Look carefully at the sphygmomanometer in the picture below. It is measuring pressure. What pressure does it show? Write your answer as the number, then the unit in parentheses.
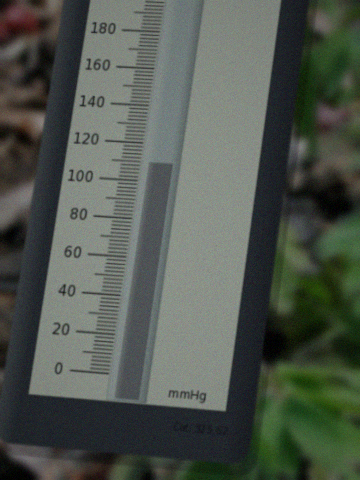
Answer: 110 (mmHg)
